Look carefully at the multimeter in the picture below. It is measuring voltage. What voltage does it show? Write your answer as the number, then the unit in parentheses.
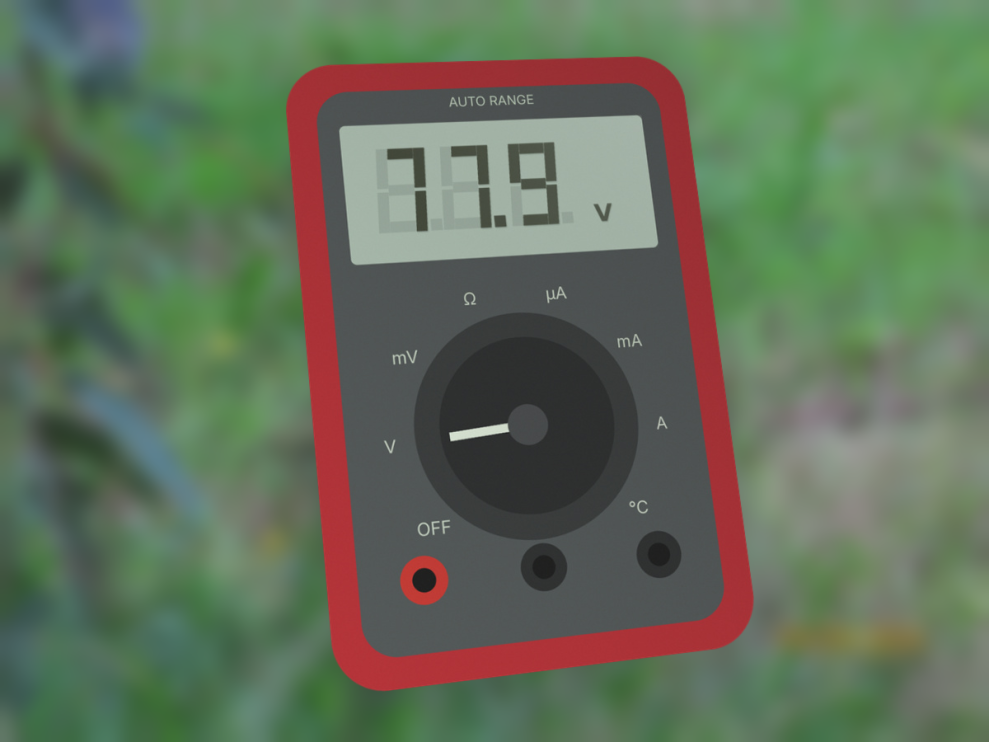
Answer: 77.9 (V)
